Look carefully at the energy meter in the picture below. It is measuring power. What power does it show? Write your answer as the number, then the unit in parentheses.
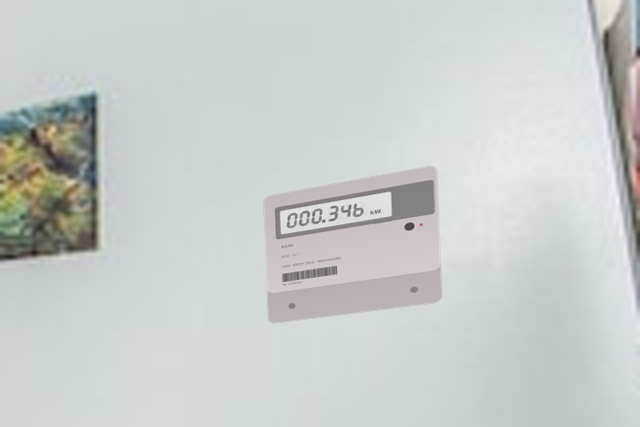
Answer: 0.346 (kW)
